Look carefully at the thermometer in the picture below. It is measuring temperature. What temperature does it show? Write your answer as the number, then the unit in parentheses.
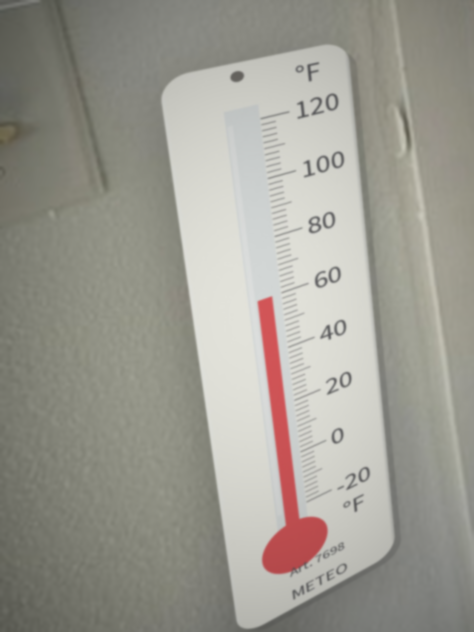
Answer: 60 (°F)
